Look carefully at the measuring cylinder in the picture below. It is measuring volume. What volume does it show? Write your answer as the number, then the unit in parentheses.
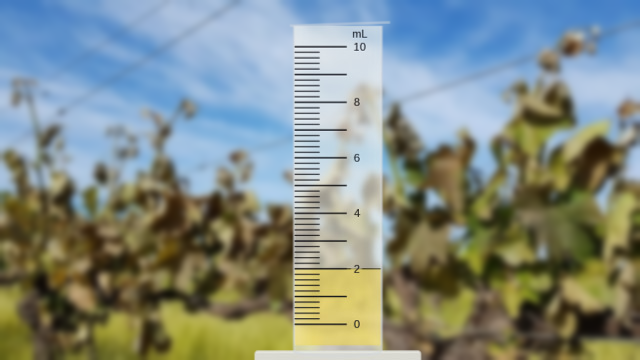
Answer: 2 (mL)
